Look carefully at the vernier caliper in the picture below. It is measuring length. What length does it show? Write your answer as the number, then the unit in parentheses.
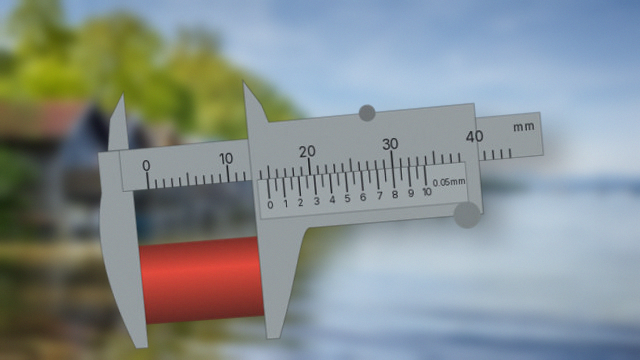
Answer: 14.8 (mm)
